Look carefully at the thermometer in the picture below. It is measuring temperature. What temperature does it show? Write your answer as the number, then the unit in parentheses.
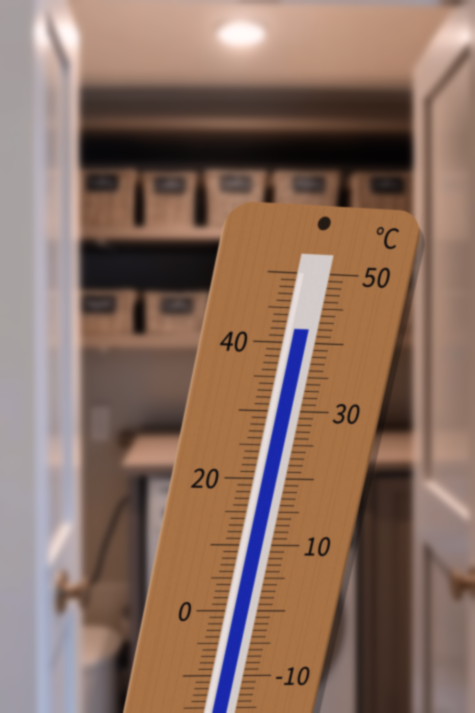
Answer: 42 (°C)
